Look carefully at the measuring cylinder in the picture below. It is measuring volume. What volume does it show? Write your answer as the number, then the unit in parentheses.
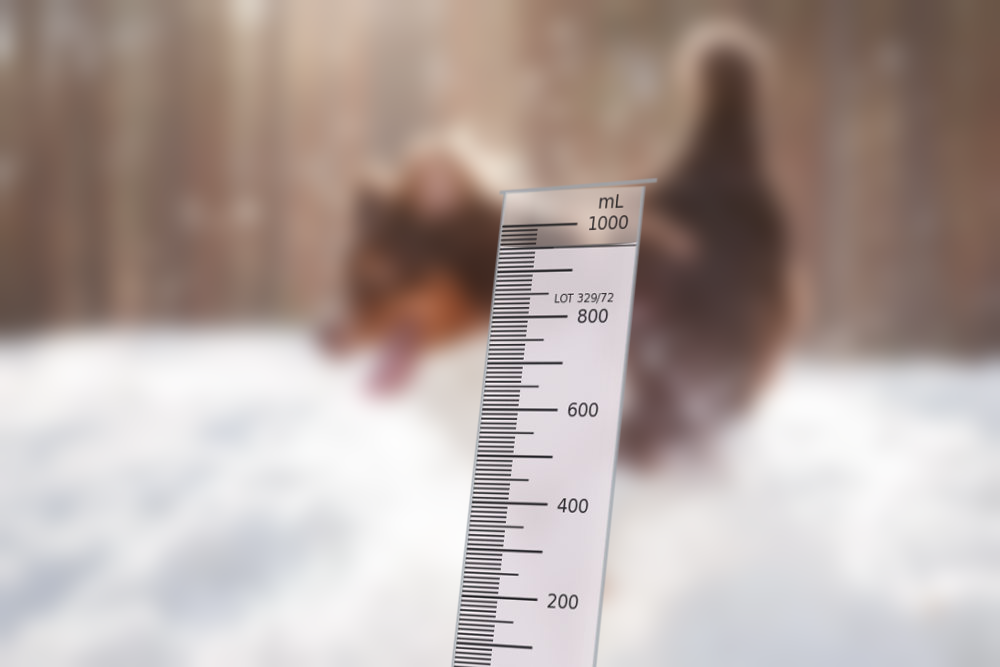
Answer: 950 (mL)
